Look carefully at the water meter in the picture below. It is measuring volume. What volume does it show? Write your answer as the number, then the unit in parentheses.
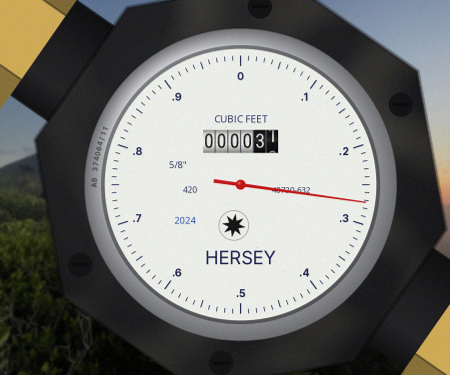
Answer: 31.27 (ft³)
